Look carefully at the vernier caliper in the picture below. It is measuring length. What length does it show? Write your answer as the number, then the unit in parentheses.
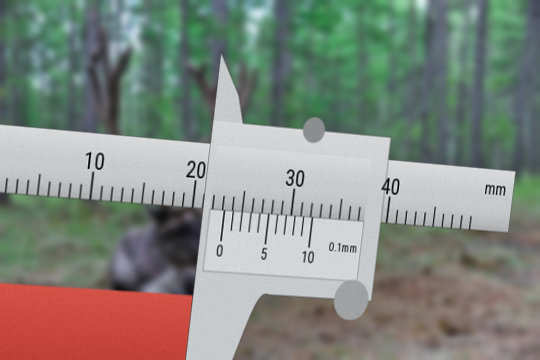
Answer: 23.2 (mm)
